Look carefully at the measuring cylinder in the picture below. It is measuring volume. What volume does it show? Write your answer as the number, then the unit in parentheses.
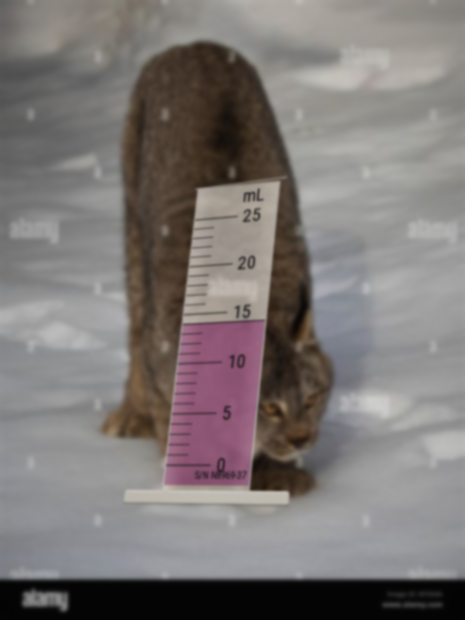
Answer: 14 (mL)
